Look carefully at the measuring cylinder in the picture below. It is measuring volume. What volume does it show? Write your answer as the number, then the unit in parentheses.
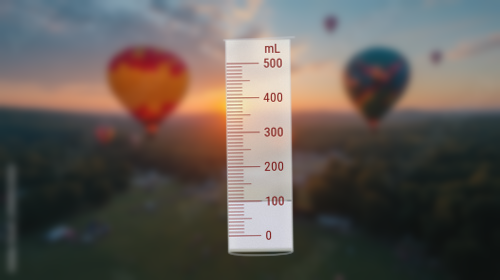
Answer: 100 (mL)
